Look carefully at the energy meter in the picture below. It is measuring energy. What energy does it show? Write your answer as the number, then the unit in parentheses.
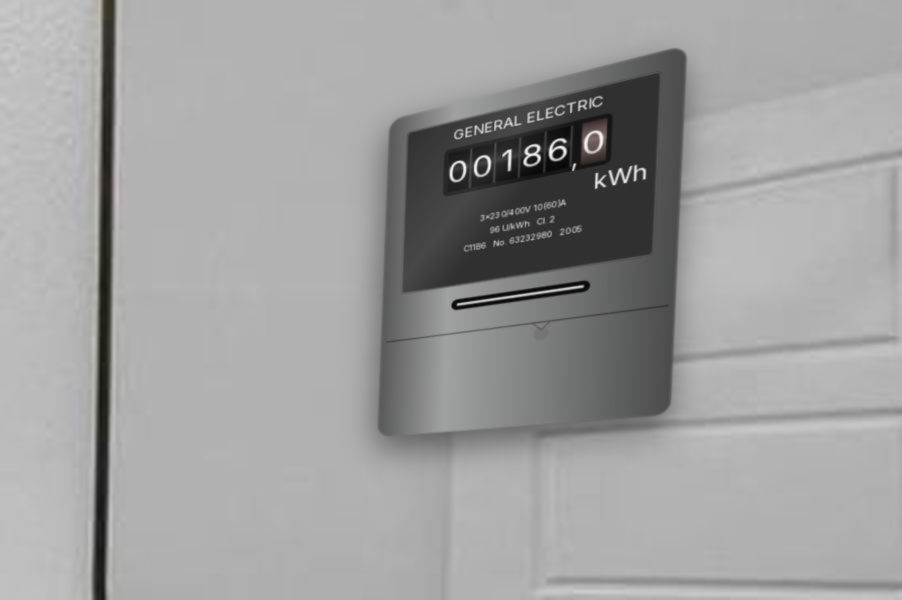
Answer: 186.0 (kWh)
